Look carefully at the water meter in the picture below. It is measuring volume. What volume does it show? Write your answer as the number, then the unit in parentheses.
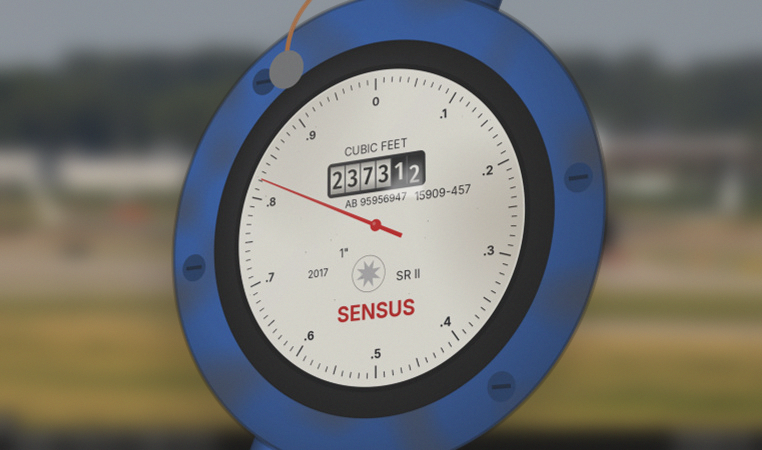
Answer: 237311.82 (ft³)
